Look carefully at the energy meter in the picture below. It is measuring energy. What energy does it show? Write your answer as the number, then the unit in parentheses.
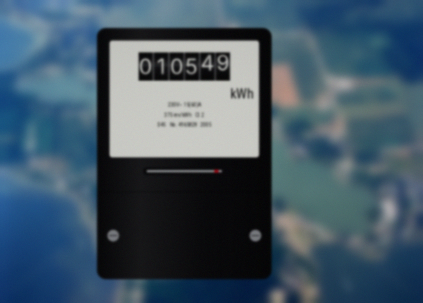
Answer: 10549 (kWh)
